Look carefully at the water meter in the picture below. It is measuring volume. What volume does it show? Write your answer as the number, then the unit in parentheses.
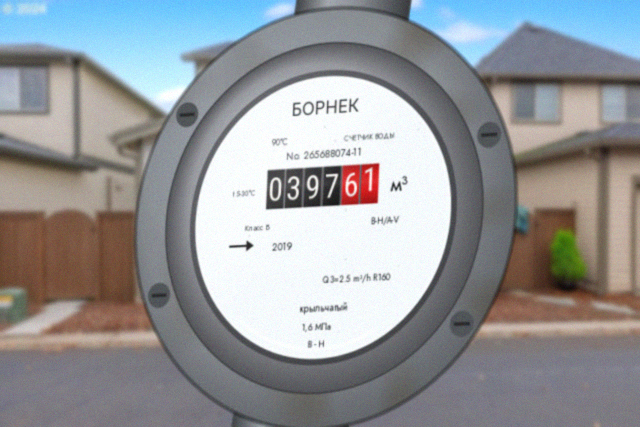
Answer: 397.61 (m³)
